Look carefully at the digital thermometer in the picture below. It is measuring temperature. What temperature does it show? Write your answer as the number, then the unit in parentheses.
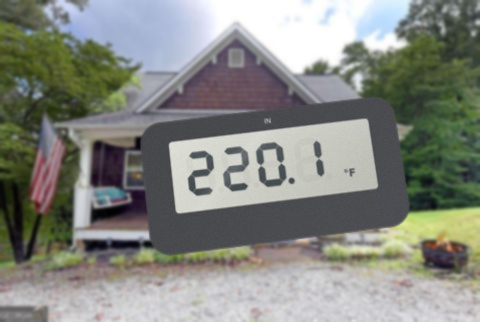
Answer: 220.1 (°F)
